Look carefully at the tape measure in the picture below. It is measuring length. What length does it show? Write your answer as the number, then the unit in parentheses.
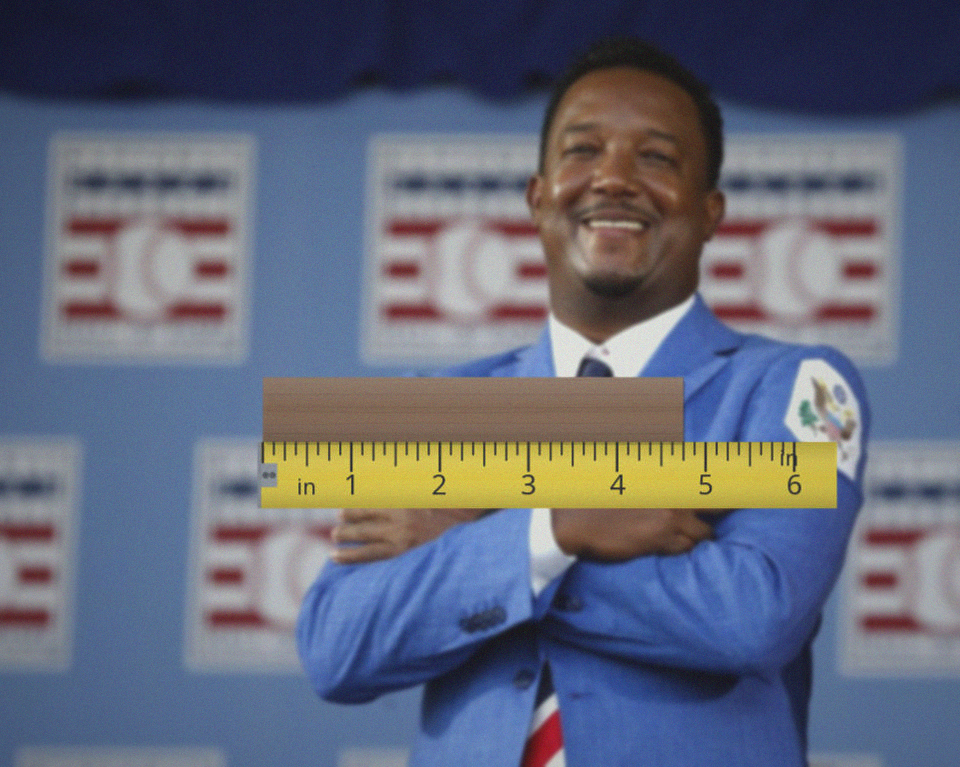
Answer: 4.75 (in)
